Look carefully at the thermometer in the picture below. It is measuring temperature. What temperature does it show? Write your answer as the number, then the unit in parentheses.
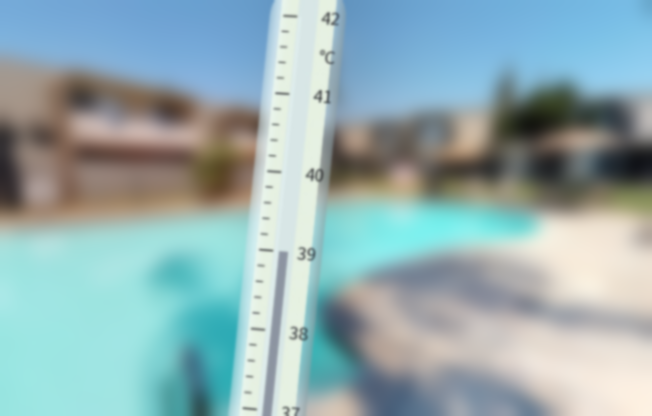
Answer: 39 (°C)
